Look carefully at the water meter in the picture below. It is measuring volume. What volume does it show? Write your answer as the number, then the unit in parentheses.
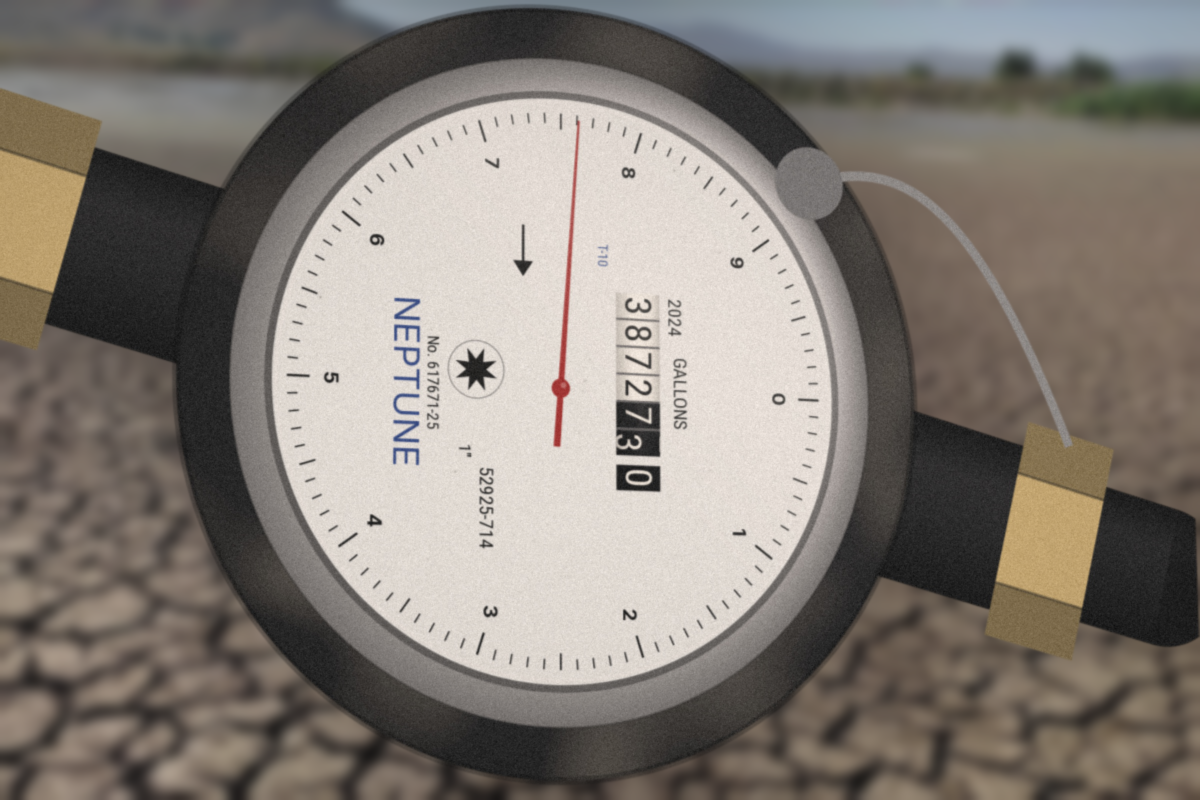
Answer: 3872727.6 (gal)
